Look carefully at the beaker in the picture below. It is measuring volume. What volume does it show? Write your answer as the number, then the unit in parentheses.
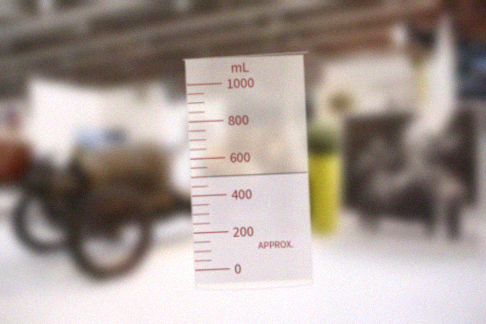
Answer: 500 (mL)
